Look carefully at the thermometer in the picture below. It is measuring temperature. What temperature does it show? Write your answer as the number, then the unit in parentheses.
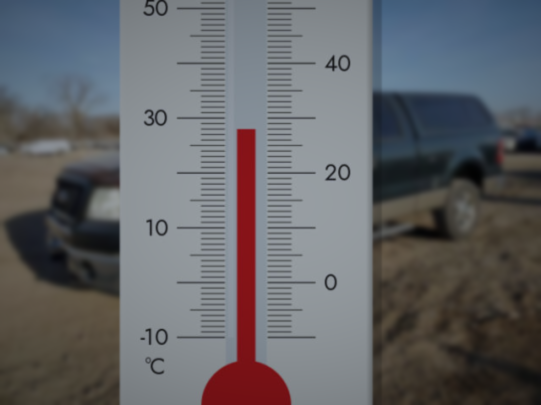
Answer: 28 (°C)
